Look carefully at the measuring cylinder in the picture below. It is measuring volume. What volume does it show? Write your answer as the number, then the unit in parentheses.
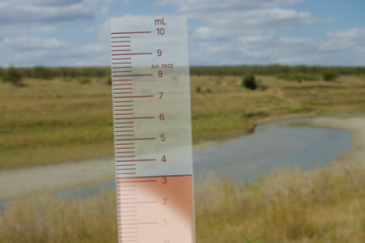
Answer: 3.2 (mL)
